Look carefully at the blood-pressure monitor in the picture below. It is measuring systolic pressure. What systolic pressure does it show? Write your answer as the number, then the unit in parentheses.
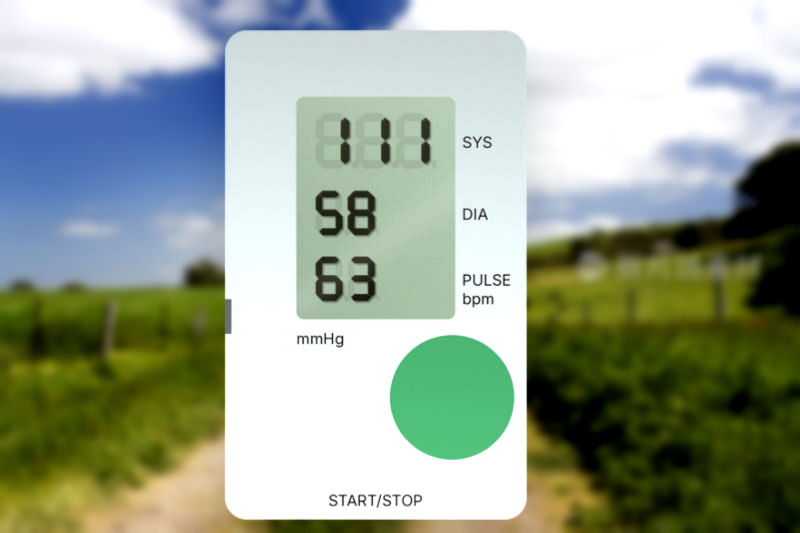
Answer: 111 (mmHg)
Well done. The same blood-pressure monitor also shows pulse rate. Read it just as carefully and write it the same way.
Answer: 63 (bpm)
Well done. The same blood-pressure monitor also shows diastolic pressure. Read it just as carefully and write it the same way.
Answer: 58 (mmHg)
